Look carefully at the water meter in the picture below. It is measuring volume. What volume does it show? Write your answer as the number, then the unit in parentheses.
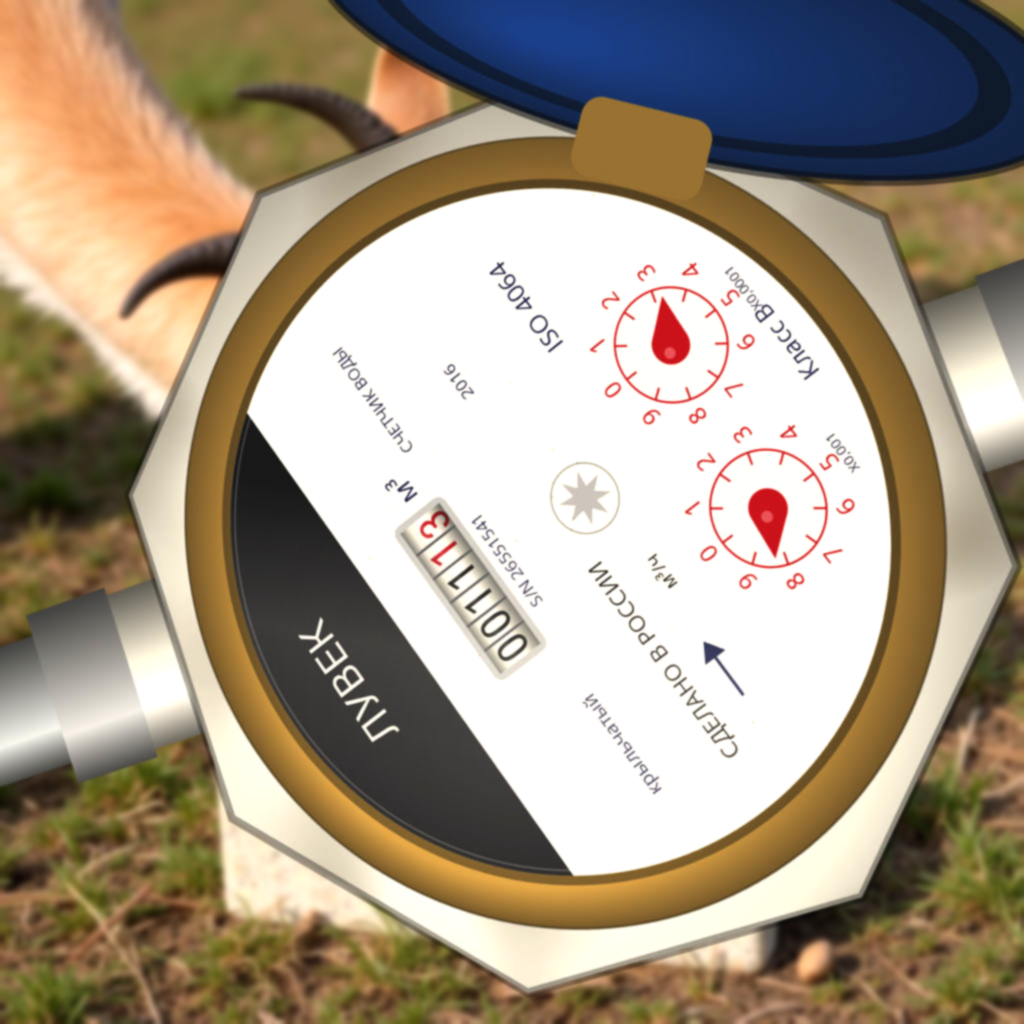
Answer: 11.1283 (m³)
